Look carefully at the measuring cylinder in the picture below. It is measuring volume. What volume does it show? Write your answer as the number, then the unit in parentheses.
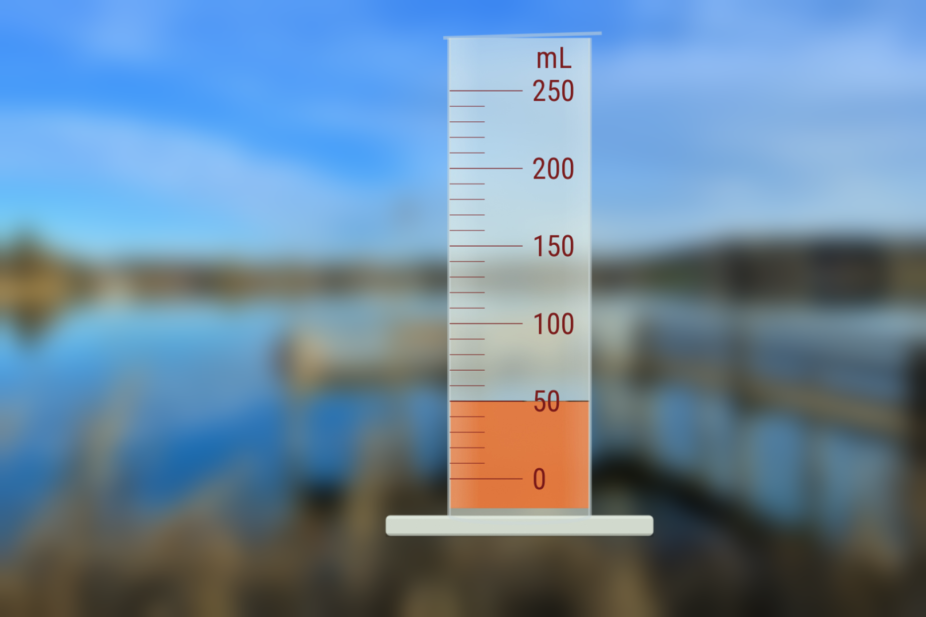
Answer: 50 (mL)
